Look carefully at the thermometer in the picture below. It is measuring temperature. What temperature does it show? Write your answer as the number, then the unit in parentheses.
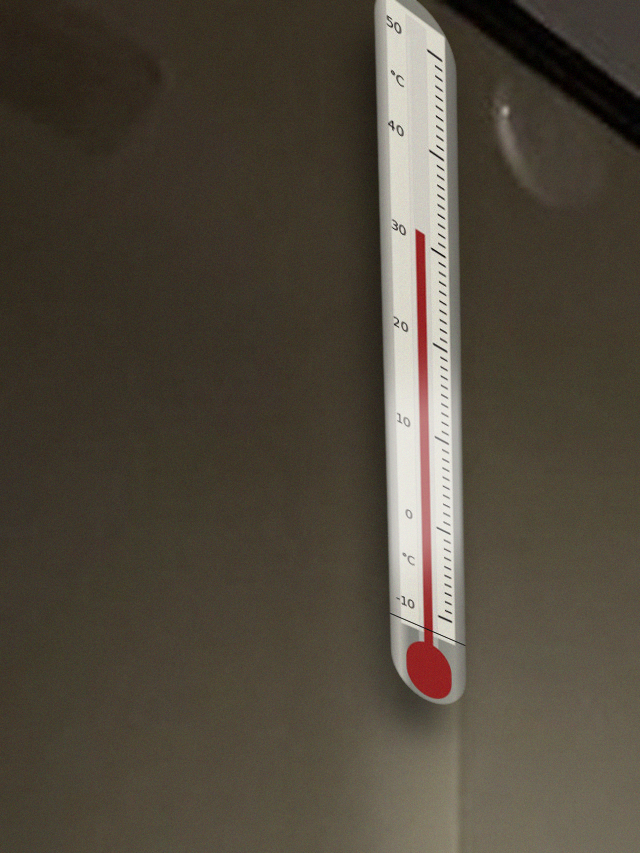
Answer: 31 (°C)
